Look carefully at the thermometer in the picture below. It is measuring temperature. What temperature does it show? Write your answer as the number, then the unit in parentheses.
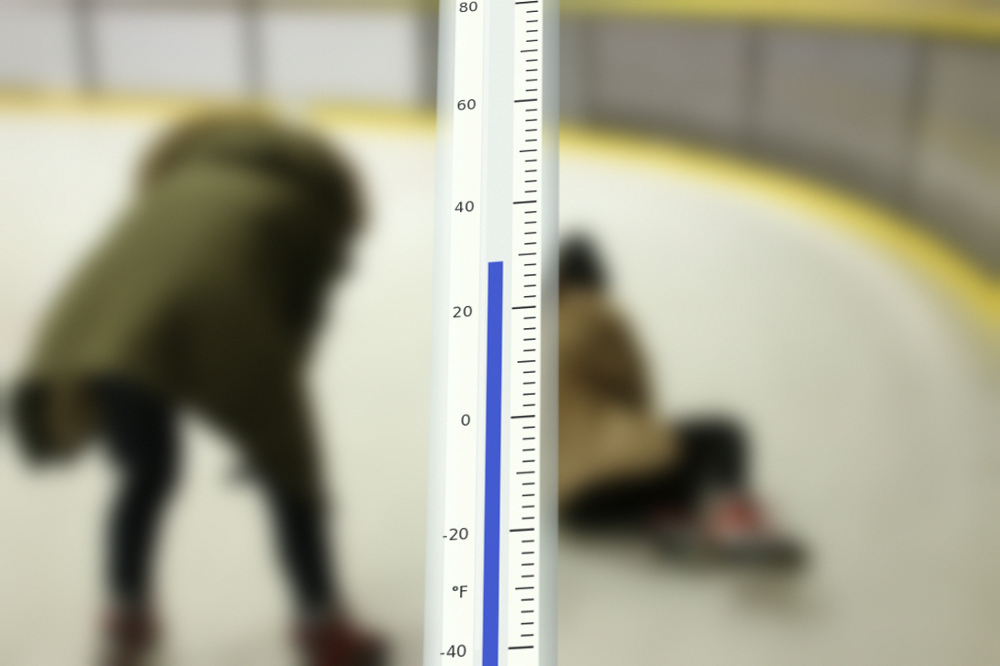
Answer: 29 (°F)
